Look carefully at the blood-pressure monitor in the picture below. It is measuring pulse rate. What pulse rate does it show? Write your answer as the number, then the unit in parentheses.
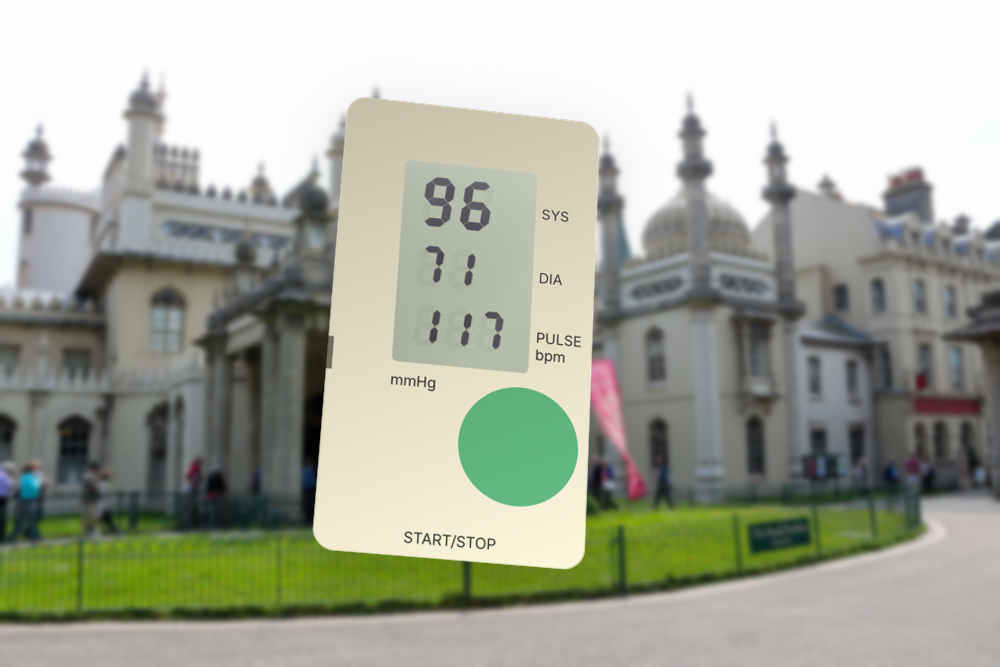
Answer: 117 (bpm)
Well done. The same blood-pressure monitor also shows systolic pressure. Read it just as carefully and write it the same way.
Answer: 96 (mmHg)
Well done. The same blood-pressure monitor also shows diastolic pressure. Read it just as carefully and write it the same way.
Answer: 71 (mmHg)
